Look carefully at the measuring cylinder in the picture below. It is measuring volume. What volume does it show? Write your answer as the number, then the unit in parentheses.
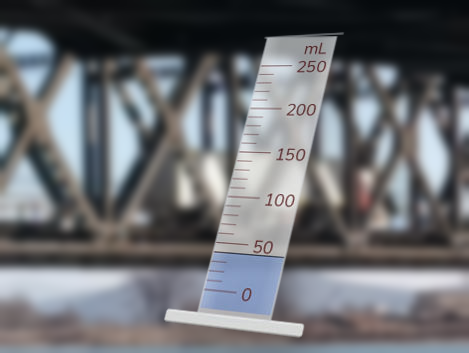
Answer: 40 (mL)
